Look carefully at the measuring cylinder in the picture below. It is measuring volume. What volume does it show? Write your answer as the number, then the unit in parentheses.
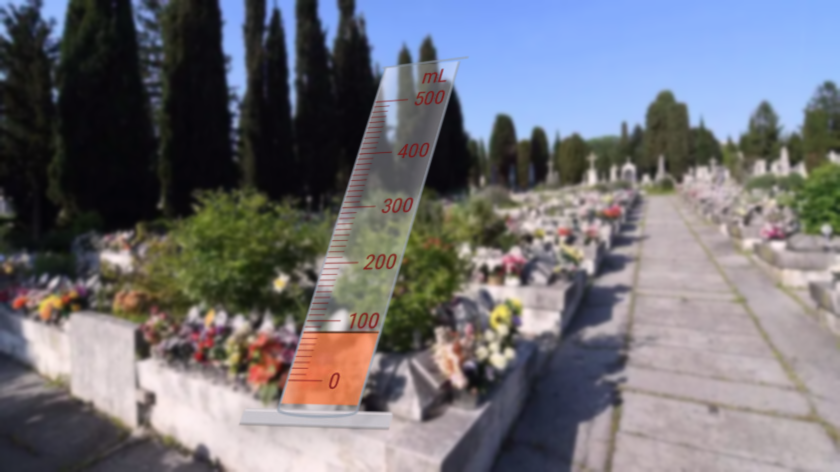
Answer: 80 (mL)
